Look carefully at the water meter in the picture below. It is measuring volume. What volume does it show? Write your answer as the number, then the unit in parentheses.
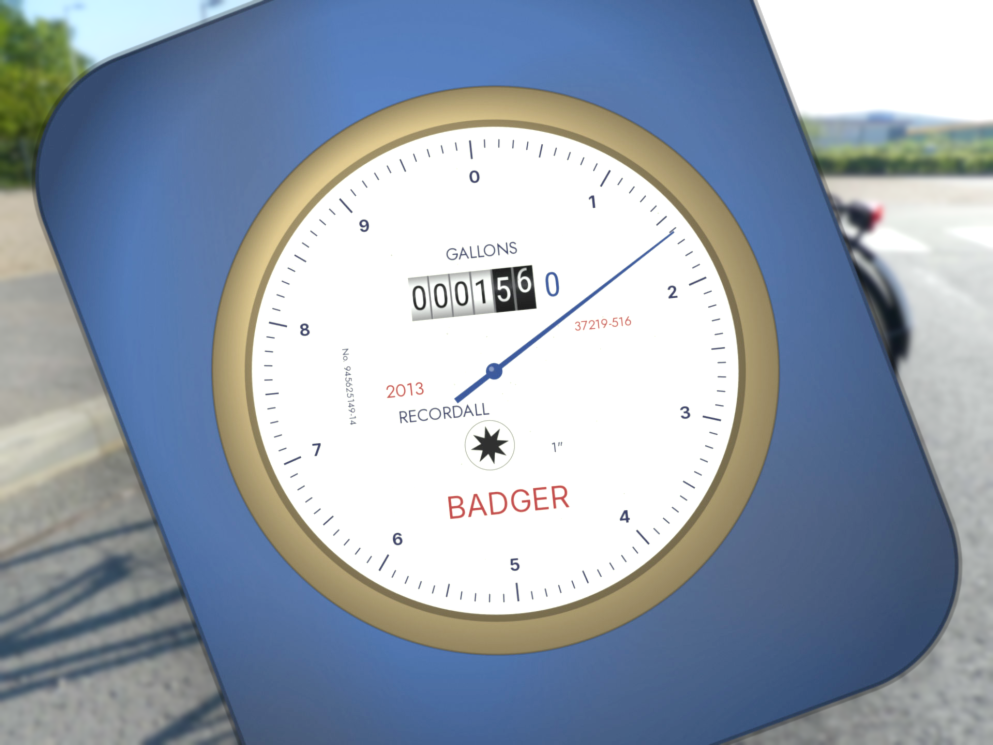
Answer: 1561.6 (gal)
